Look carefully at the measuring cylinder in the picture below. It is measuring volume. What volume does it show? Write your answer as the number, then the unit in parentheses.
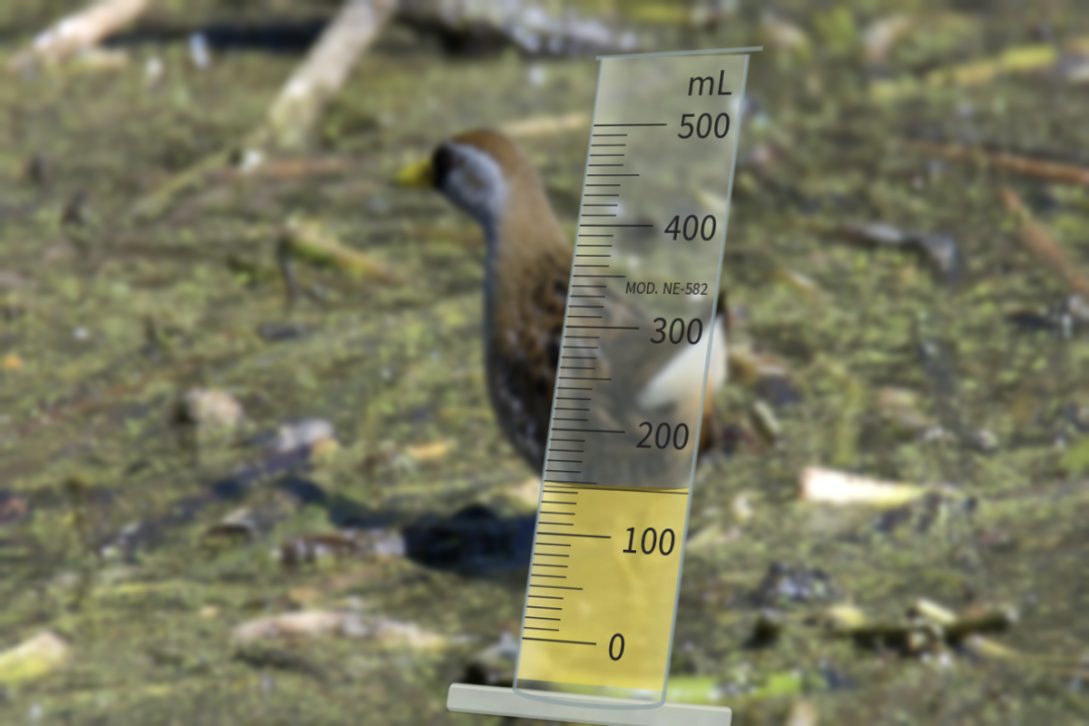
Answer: 145 (mL)
